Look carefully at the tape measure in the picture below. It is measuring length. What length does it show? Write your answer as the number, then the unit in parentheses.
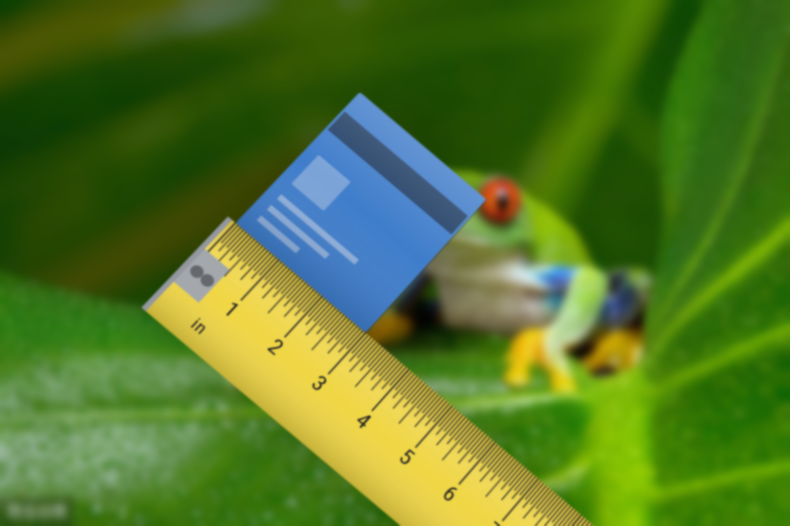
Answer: 3 (in)
